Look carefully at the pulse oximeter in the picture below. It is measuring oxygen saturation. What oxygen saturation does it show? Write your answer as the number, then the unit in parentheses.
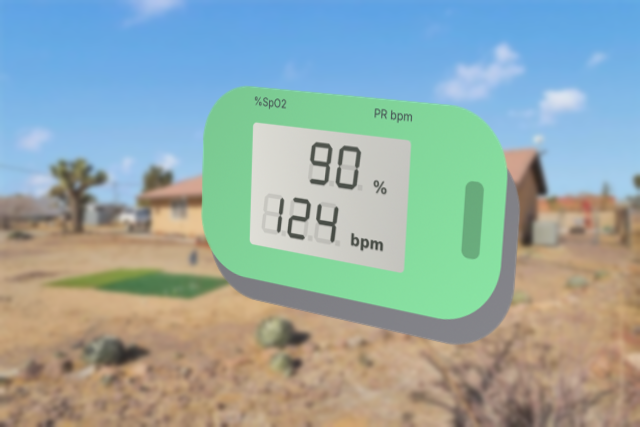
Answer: 90 (%)
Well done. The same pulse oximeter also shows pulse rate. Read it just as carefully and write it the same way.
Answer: 124 (bpm)
